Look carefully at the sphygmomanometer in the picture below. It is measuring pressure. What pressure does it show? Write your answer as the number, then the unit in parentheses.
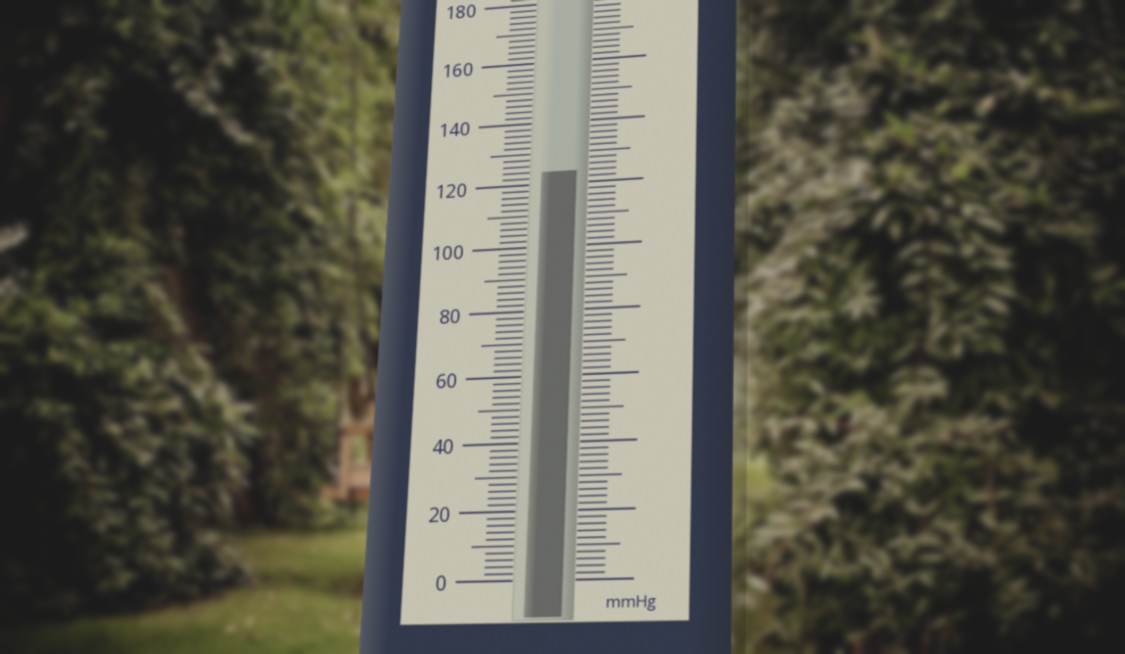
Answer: 124 (mmHg)
